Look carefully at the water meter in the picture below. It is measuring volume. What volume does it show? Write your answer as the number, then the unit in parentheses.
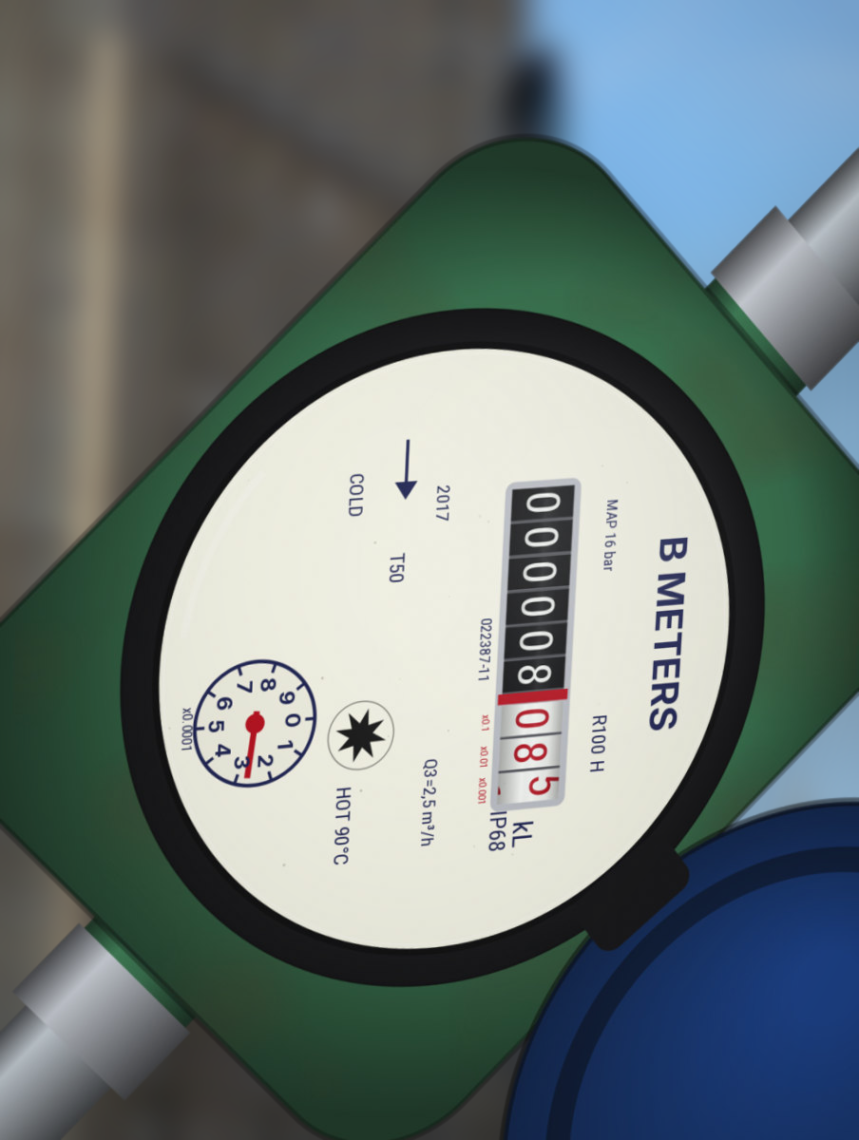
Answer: 8.0852 (kL)
